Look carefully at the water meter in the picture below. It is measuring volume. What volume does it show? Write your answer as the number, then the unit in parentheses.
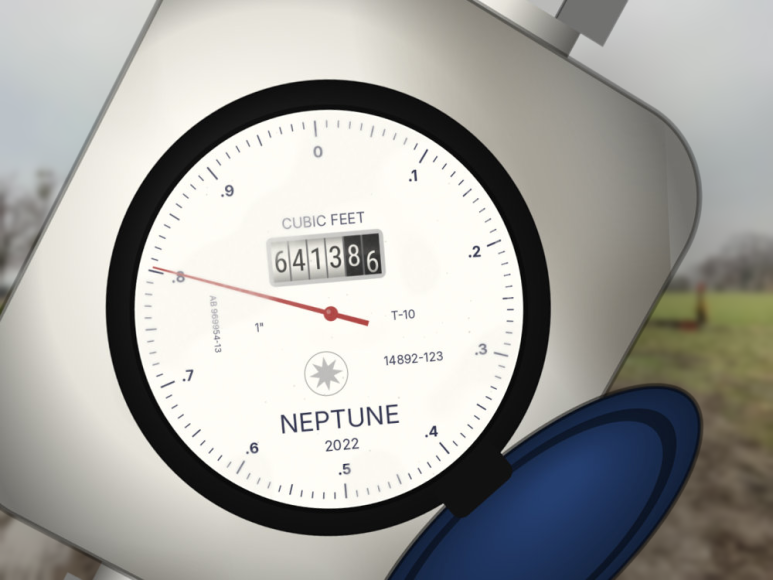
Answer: 641385.80 (ft³)
